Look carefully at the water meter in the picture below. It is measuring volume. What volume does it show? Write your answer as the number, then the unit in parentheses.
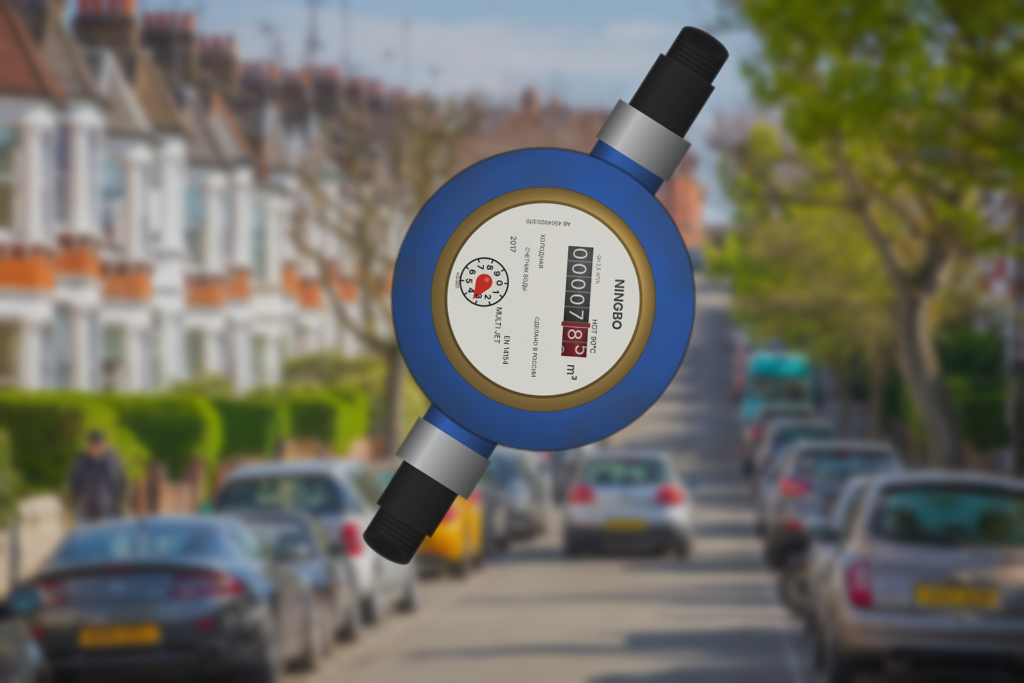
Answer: 7.853 (m³)
